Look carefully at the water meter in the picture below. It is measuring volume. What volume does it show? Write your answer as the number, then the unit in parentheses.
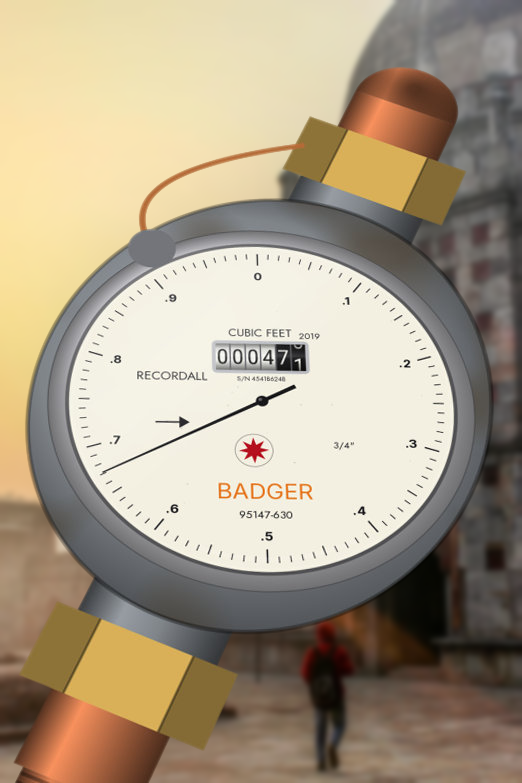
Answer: 470.67 (ft³)
